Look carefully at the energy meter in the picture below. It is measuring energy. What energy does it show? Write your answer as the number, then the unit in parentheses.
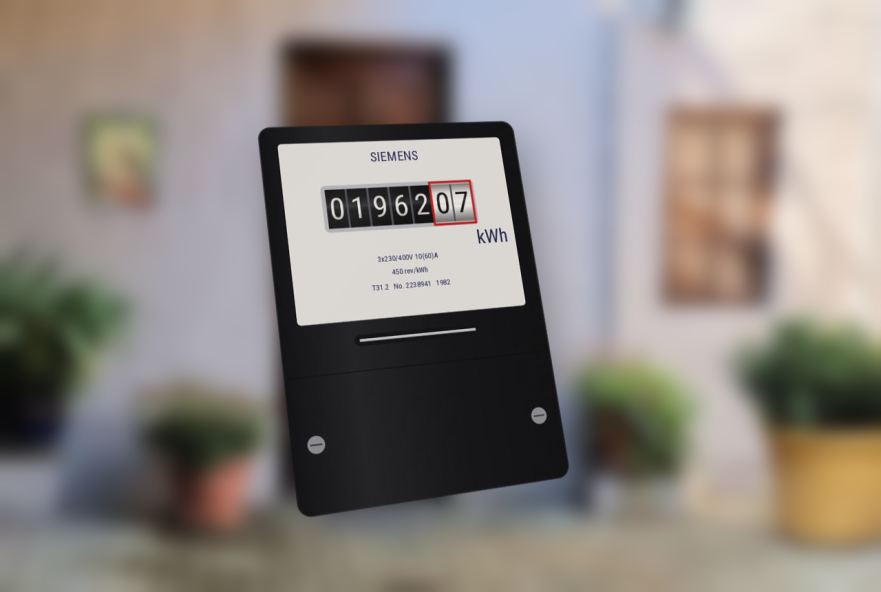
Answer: 1962.07 (kWh)
